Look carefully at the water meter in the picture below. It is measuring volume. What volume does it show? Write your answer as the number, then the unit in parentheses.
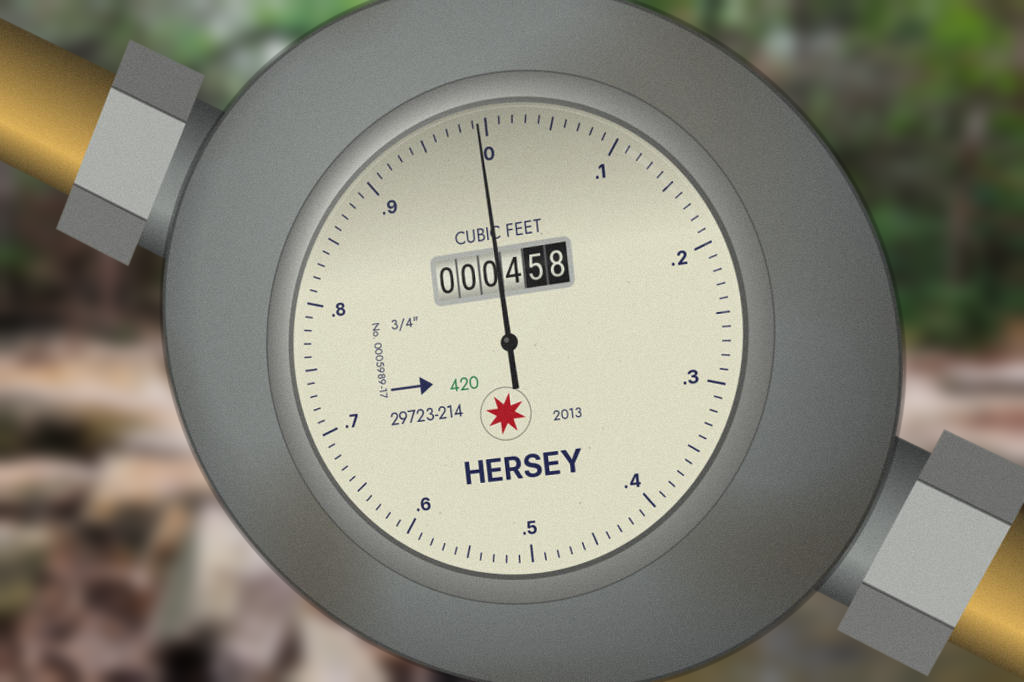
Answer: 457.99 (ft³)
